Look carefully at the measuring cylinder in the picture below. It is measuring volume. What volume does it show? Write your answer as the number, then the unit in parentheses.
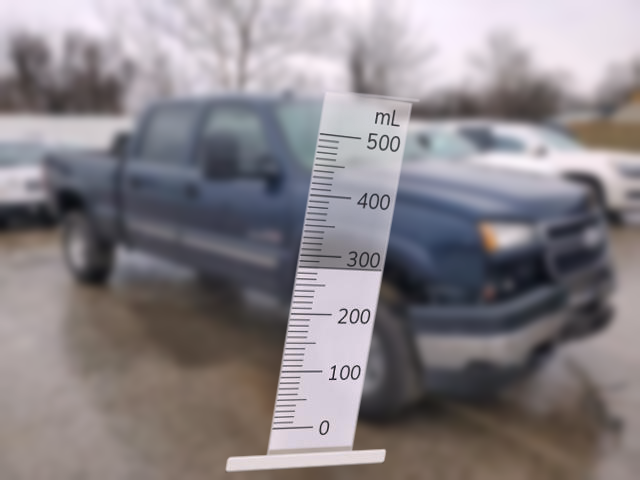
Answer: 280 (mL)
